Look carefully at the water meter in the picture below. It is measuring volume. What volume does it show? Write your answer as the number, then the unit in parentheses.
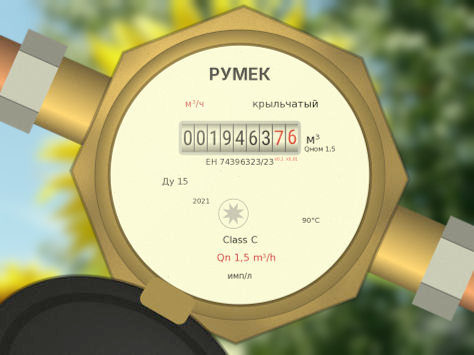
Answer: 19463.76 (m³)
